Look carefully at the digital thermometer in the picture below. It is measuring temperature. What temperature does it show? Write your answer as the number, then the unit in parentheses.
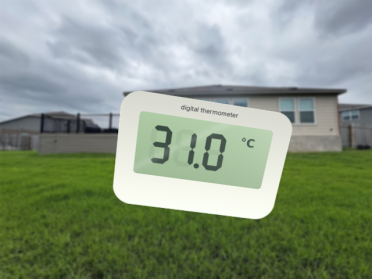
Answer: 31.0 (°C)
